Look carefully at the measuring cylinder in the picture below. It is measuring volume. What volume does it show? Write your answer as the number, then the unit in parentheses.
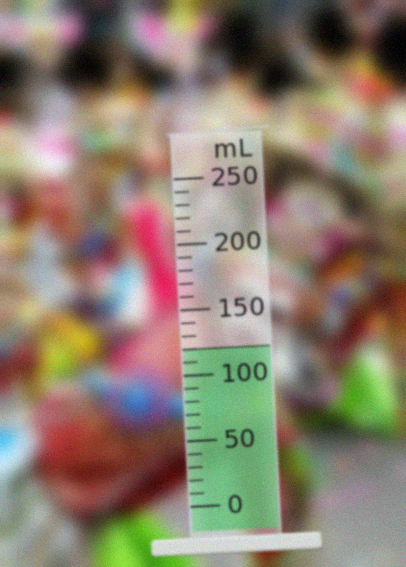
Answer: 120 (mL)
